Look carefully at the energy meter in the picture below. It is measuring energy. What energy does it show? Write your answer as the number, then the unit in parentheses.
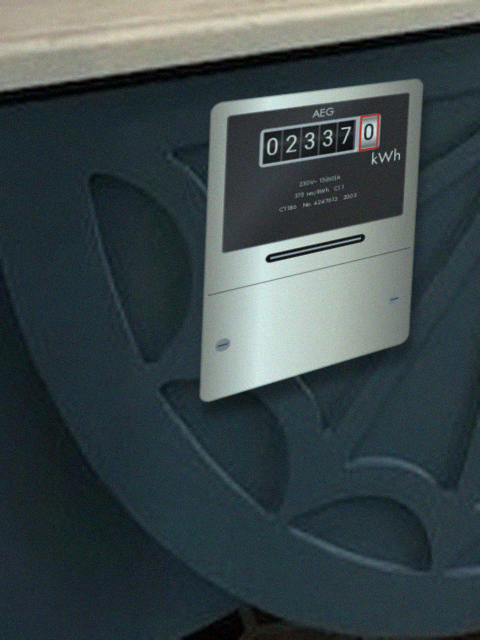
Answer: 2337.0 (kWh)
